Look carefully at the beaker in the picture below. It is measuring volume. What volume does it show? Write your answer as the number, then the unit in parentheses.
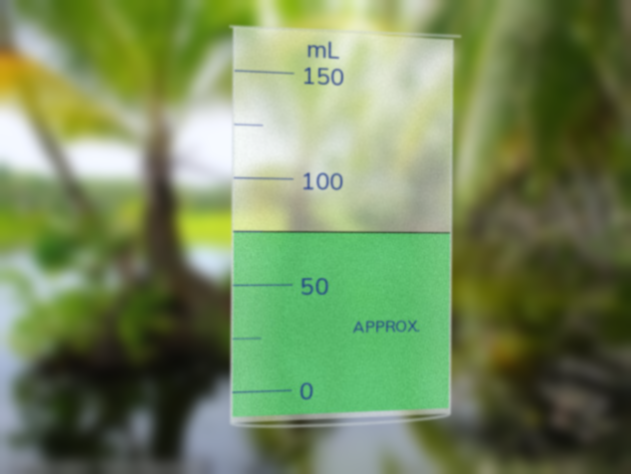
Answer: 75 (mL)
